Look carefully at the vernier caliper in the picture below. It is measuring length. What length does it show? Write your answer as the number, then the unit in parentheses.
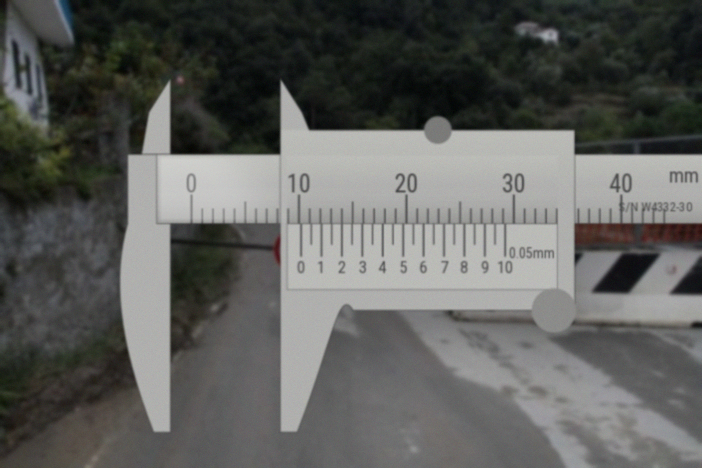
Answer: 10.2 (mm)
